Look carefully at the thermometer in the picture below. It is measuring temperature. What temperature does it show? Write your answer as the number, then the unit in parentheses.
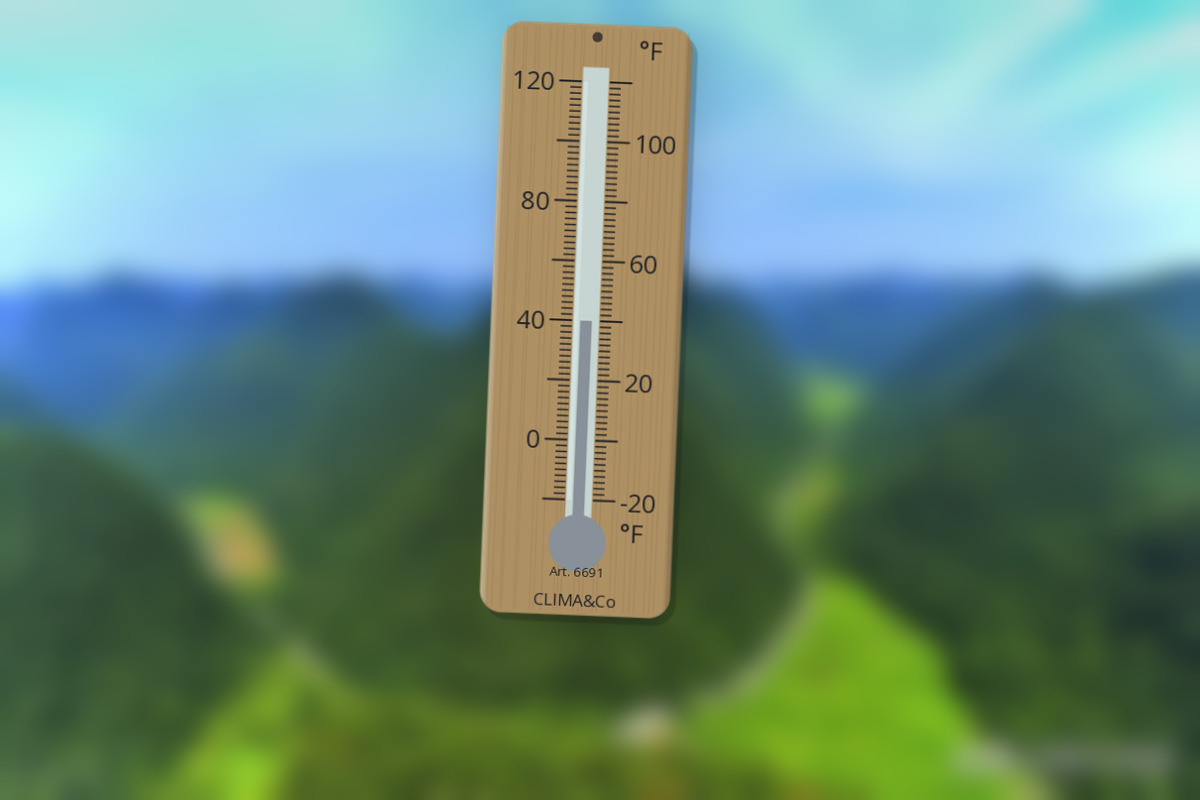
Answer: 40 (°F)
